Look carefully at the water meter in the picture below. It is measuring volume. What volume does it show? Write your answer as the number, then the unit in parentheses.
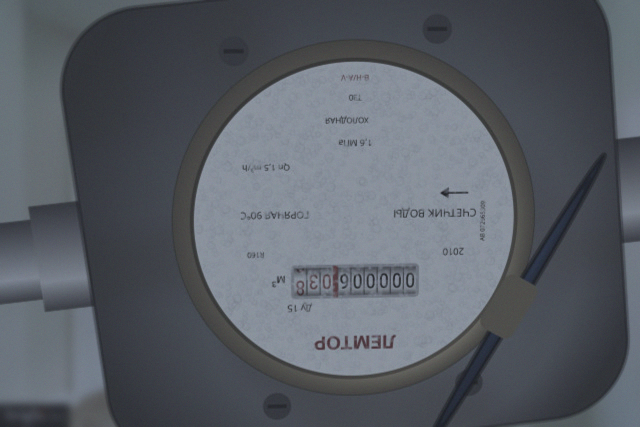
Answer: 6.038 (m³)
